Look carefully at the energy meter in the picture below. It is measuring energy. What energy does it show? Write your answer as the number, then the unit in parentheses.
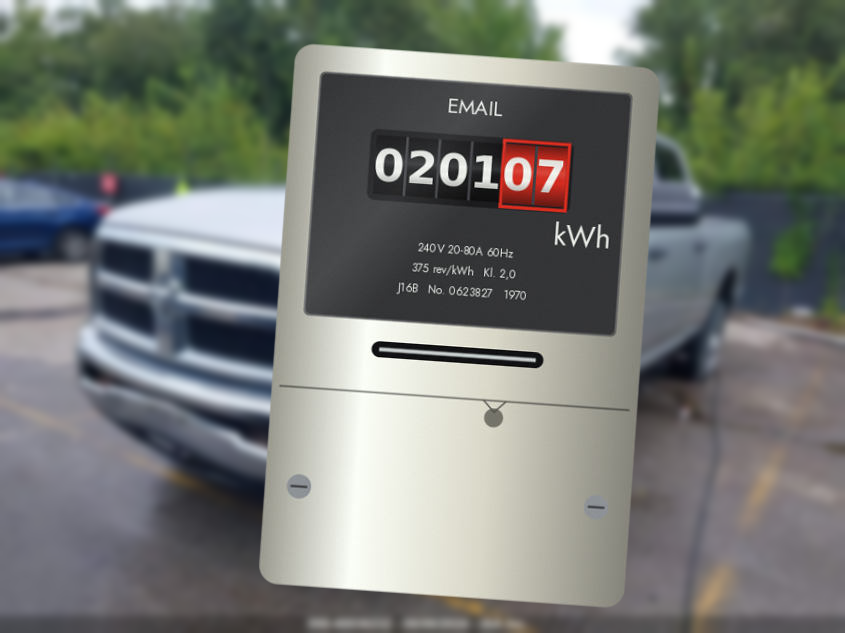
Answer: 201.07 (kWh)
